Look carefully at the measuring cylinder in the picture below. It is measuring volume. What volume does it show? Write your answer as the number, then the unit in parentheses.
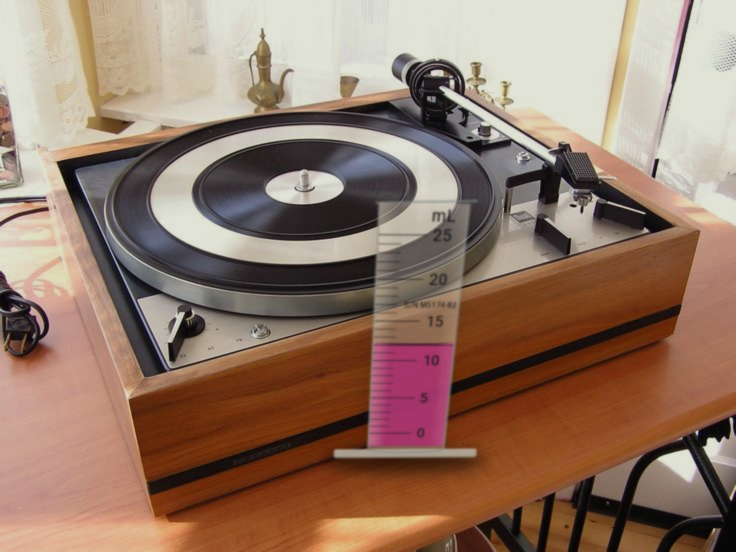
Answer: 12 (mL)
